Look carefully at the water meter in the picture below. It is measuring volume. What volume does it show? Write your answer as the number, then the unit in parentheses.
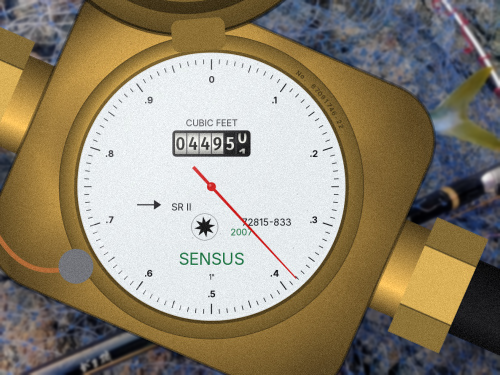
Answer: 44950.38 (ft³)
